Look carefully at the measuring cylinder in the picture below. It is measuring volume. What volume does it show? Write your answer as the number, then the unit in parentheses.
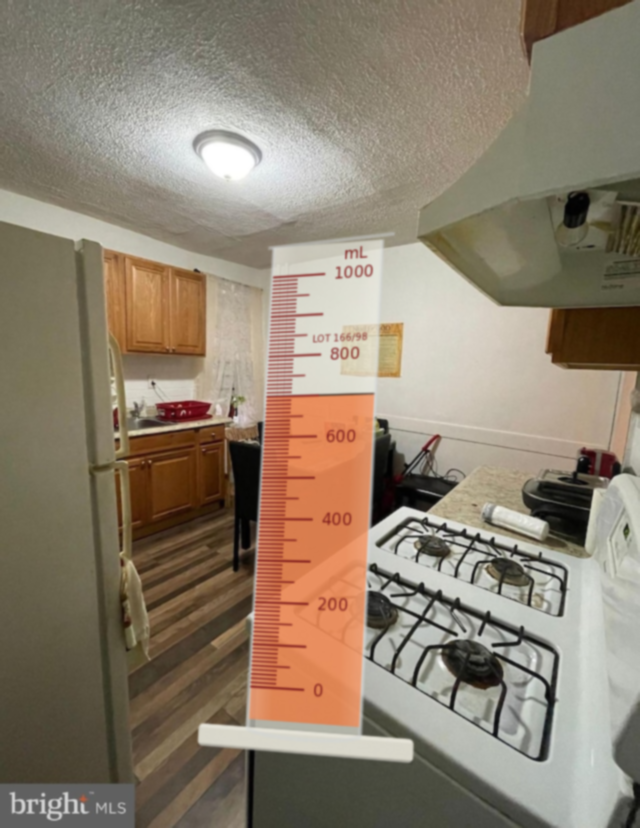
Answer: 700 (mL)
